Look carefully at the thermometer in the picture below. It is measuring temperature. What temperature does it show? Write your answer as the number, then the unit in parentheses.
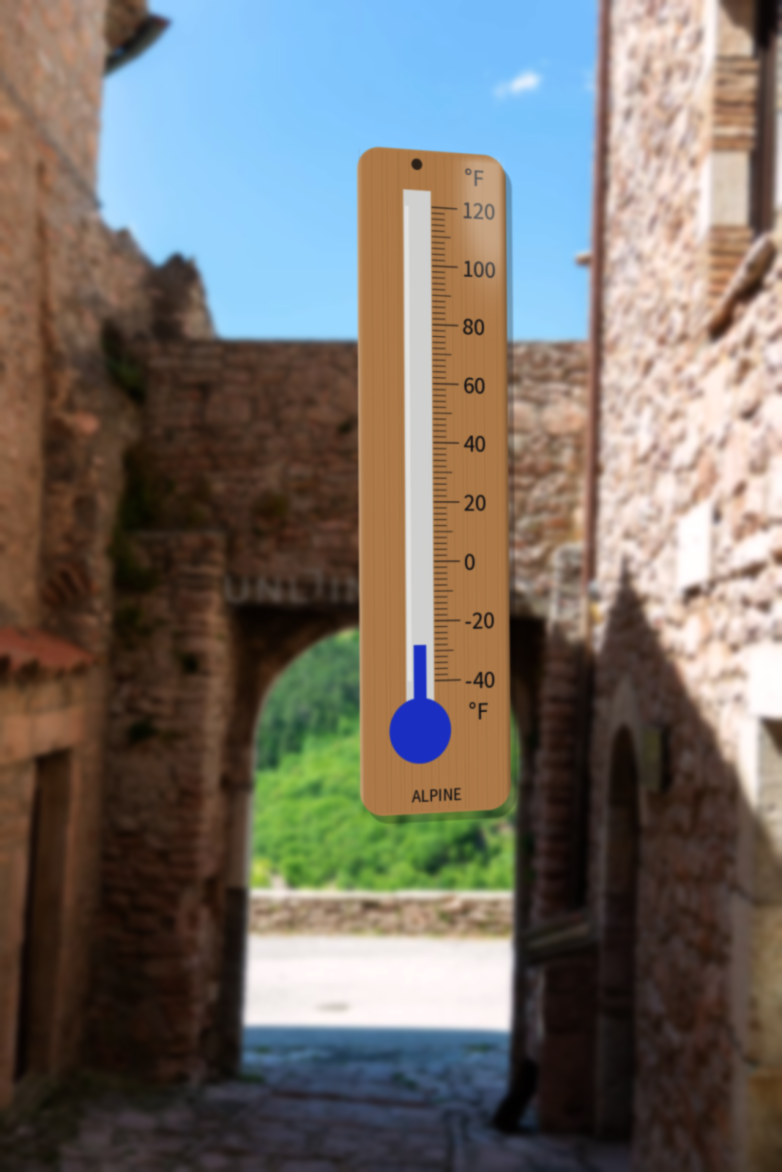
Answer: -28 (°F)
